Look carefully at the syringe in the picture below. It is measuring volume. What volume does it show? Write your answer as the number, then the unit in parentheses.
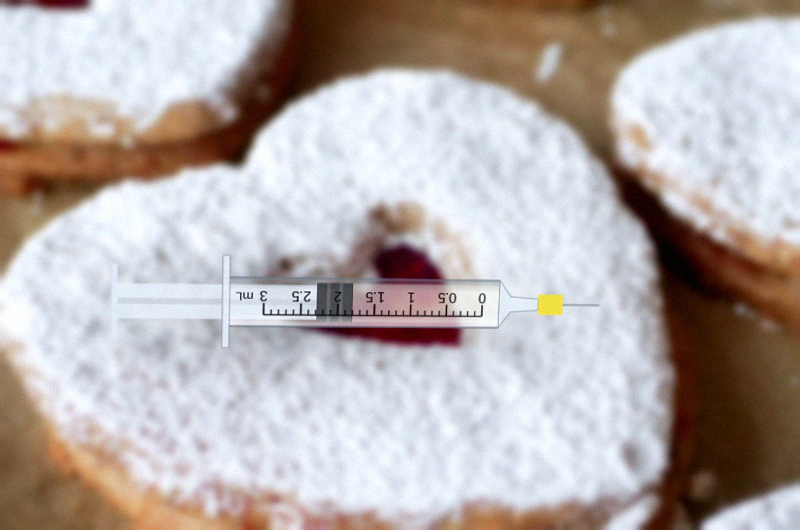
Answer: 1.8 (mL)
